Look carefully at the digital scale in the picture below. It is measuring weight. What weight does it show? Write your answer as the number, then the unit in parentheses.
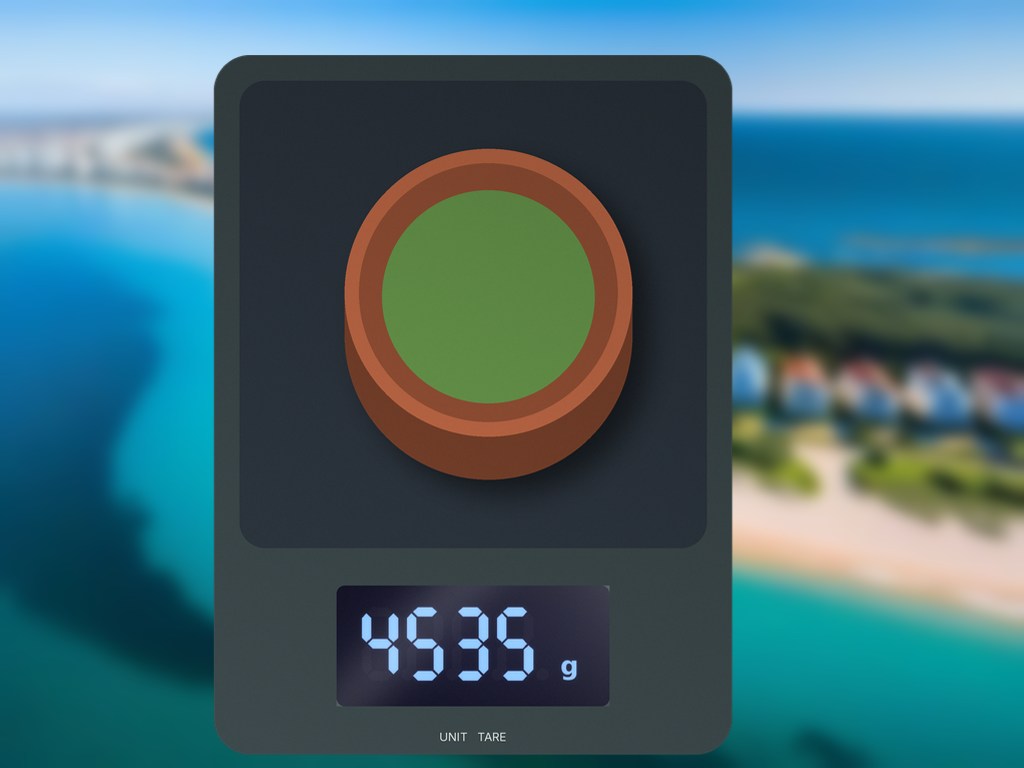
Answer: 4535 (g)
